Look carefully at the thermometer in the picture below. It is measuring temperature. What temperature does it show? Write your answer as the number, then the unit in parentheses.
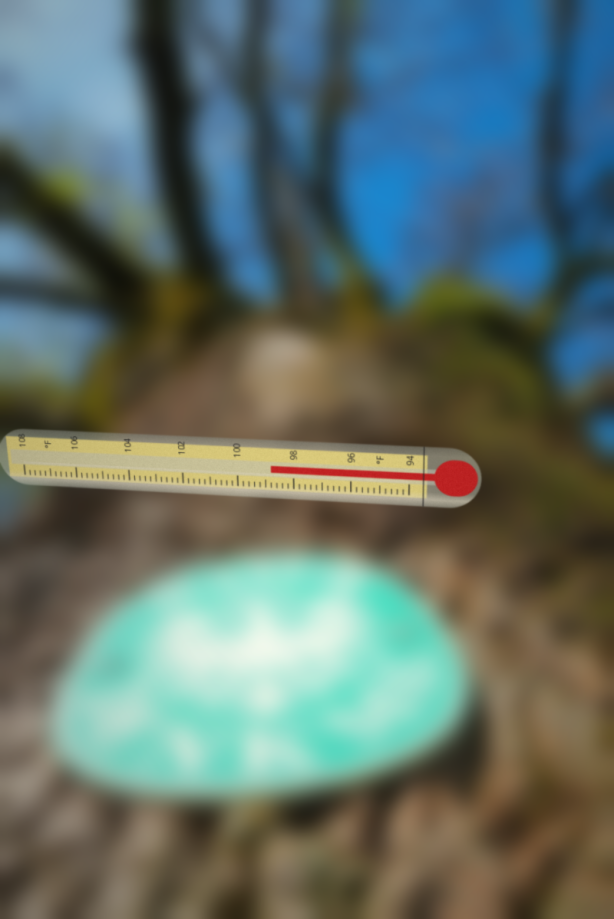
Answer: 98.8 (°F)
